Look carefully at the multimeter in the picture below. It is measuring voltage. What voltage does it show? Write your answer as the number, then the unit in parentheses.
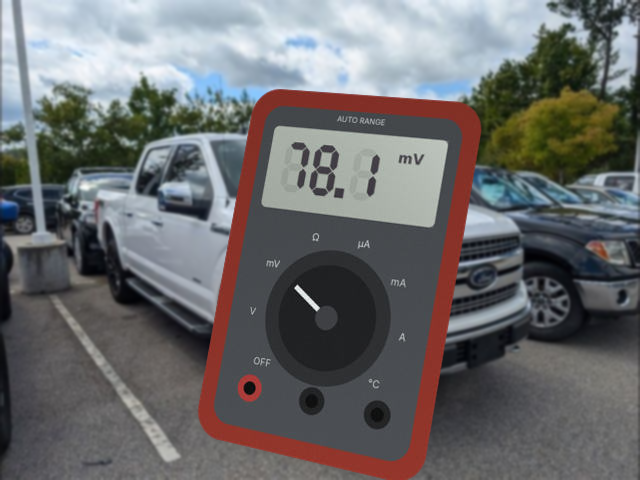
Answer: 78.1 (mV)
